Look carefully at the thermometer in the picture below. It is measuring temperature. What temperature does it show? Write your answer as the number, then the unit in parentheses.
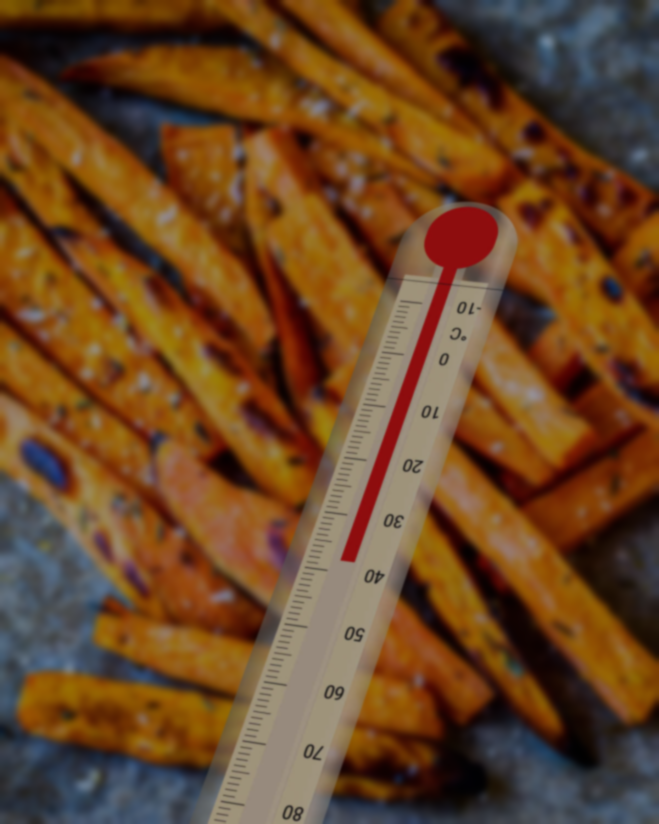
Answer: 38 (°C)
